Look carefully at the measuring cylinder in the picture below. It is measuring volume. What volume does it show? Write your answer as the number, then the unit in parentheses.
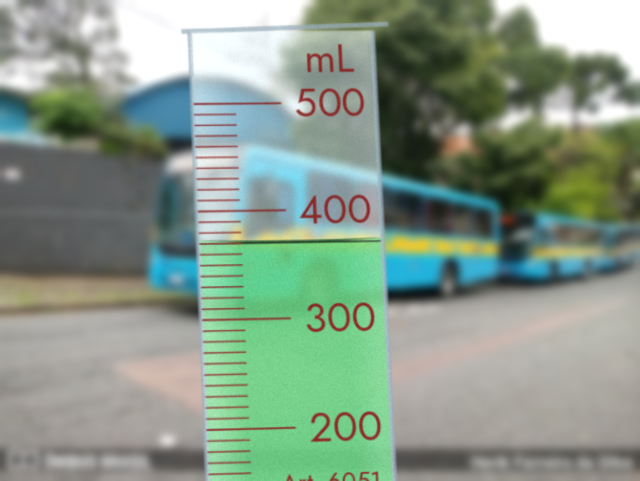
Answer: 370 (mL)
